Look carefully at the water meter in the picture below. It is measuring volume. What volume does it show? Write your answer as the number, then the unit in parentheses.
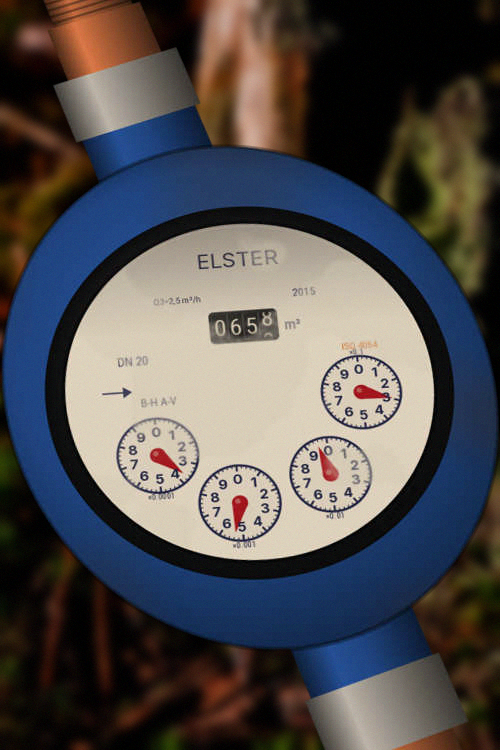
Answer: 658.2953 (m³)
